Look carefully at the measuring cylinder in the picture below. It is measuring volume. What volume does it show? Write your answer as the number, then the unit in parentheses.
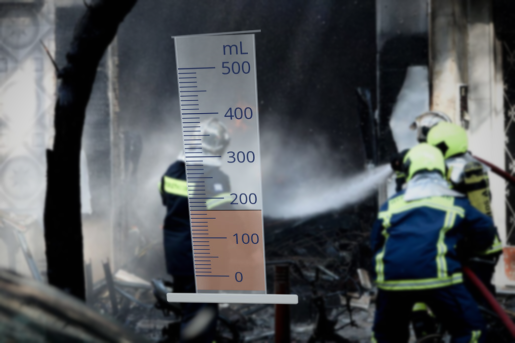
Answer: 170 (mL)
